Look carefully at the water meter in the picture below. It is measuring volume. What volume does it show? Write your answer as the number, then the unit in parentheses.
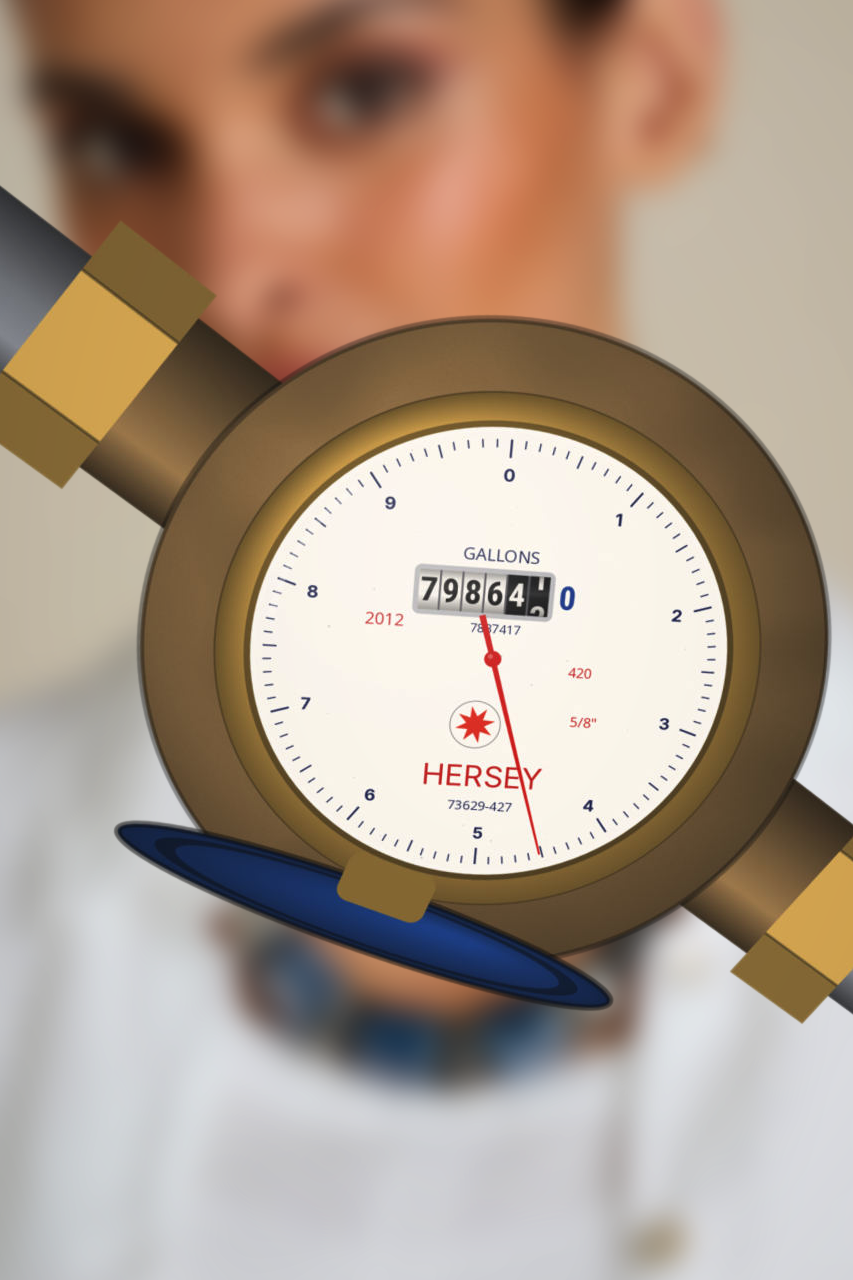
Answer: 7986414.5 (gal)
